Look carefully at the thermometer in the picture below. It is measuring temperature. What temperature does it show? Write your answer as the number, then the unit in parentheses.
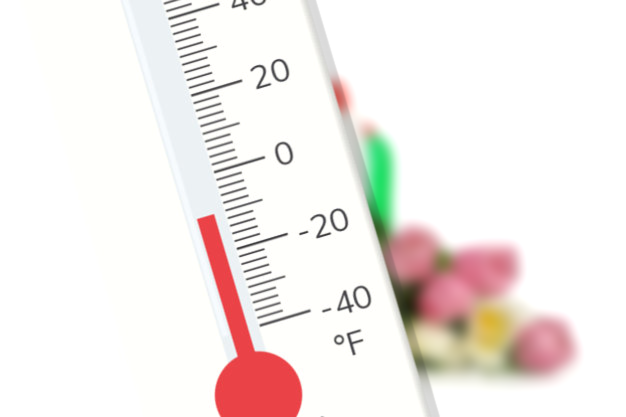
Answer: -10 (°F)
